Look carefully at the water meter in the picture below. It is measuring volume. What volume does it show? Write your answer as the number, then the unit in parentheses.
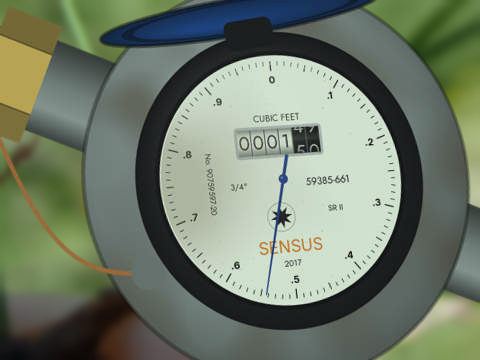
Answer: 149.54 (ft³)
